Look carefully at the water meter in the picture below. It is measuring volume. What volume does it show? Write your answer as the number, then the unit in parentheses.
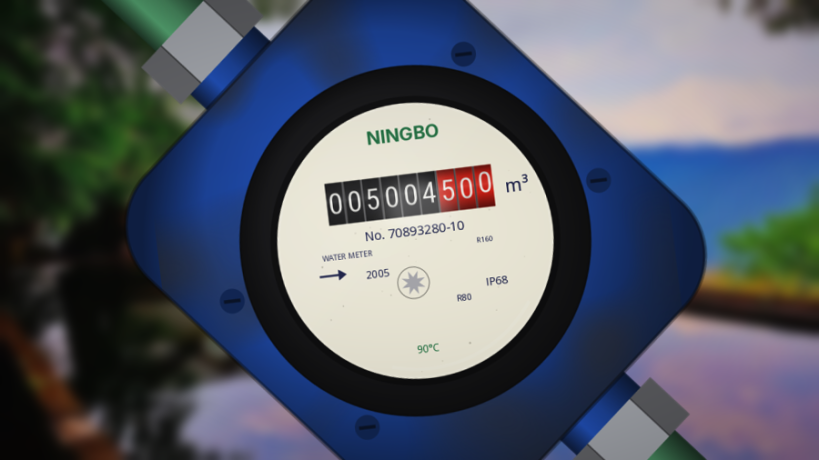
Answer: 5004.500 (m³)
